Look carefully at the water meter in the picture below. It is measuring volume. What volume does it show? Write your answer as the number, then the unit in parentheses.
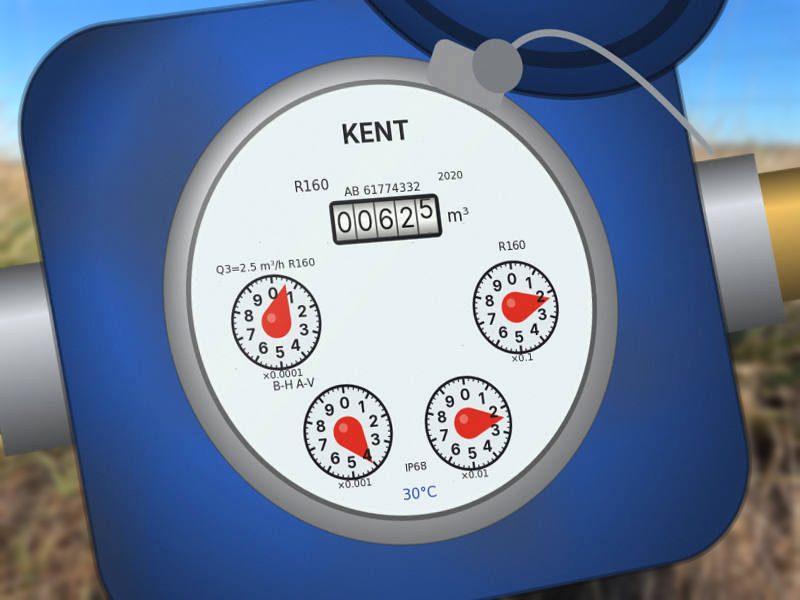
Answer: 625.2240 (m³)
